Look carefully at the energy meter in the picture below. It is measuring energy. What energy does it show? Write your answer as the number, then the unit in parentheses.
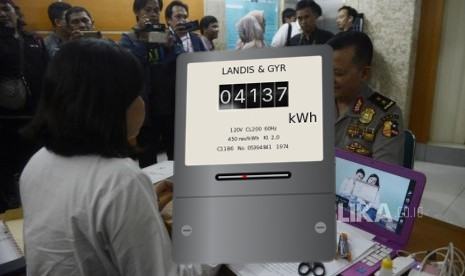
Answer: 4137 (kWh)
